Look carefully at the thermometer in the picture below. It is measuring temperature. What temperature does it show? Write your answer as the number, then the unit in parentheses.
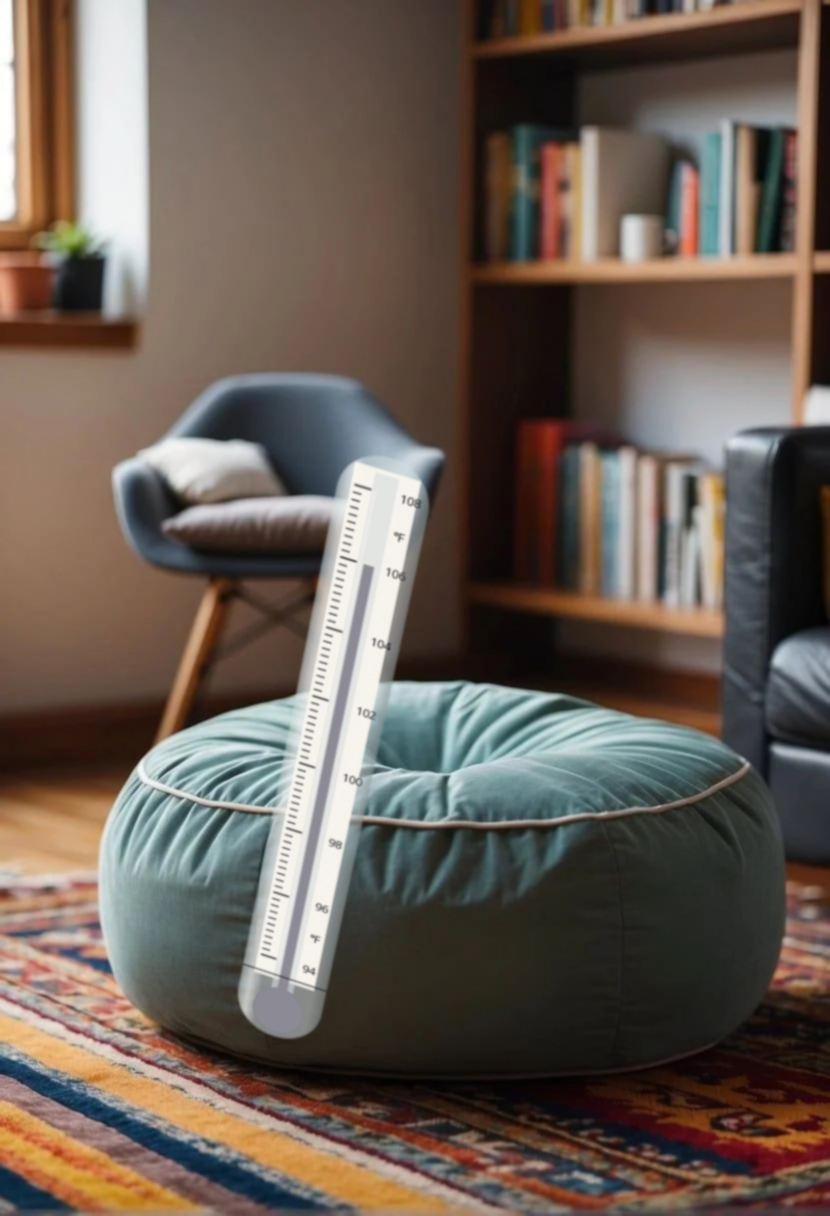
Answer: 106 (°F)
